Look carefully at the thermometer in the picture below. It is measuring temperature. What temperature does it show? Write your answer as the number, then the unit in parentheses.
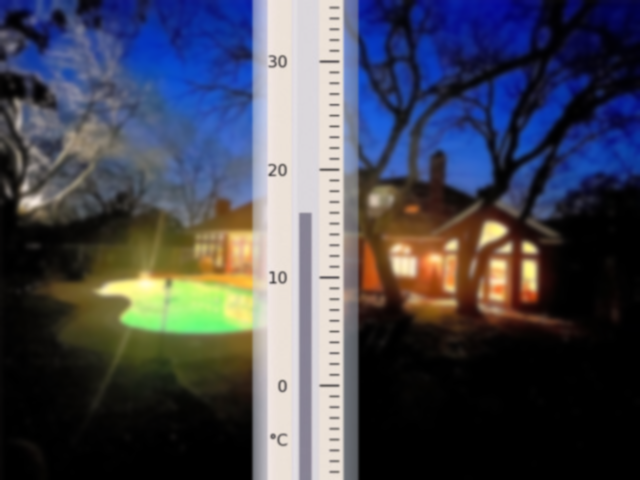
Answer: 16 (°C)
